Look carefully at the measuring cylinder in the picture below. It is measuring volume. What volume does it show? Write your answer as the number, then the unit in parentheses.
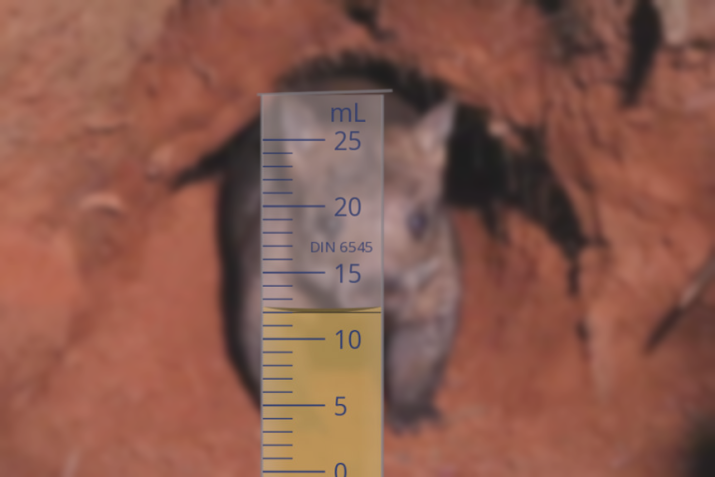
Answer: 12 (mL)
